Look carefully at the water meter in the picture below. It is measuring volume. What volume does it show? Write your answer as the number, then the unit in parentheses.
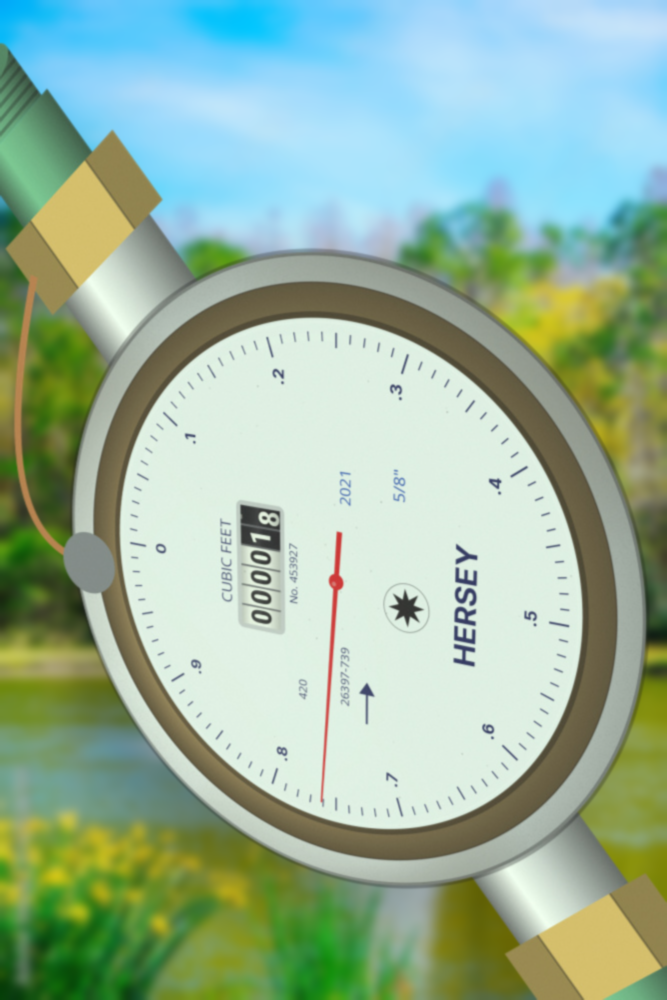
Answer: 17.76 (ft³)
